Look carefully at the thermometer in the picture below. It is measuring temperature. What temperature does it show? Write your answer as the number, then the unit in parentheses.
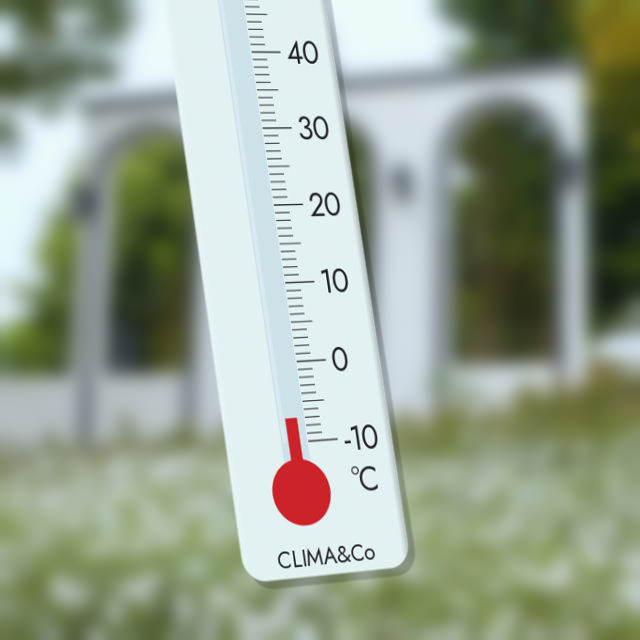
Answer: -7 (°C)
